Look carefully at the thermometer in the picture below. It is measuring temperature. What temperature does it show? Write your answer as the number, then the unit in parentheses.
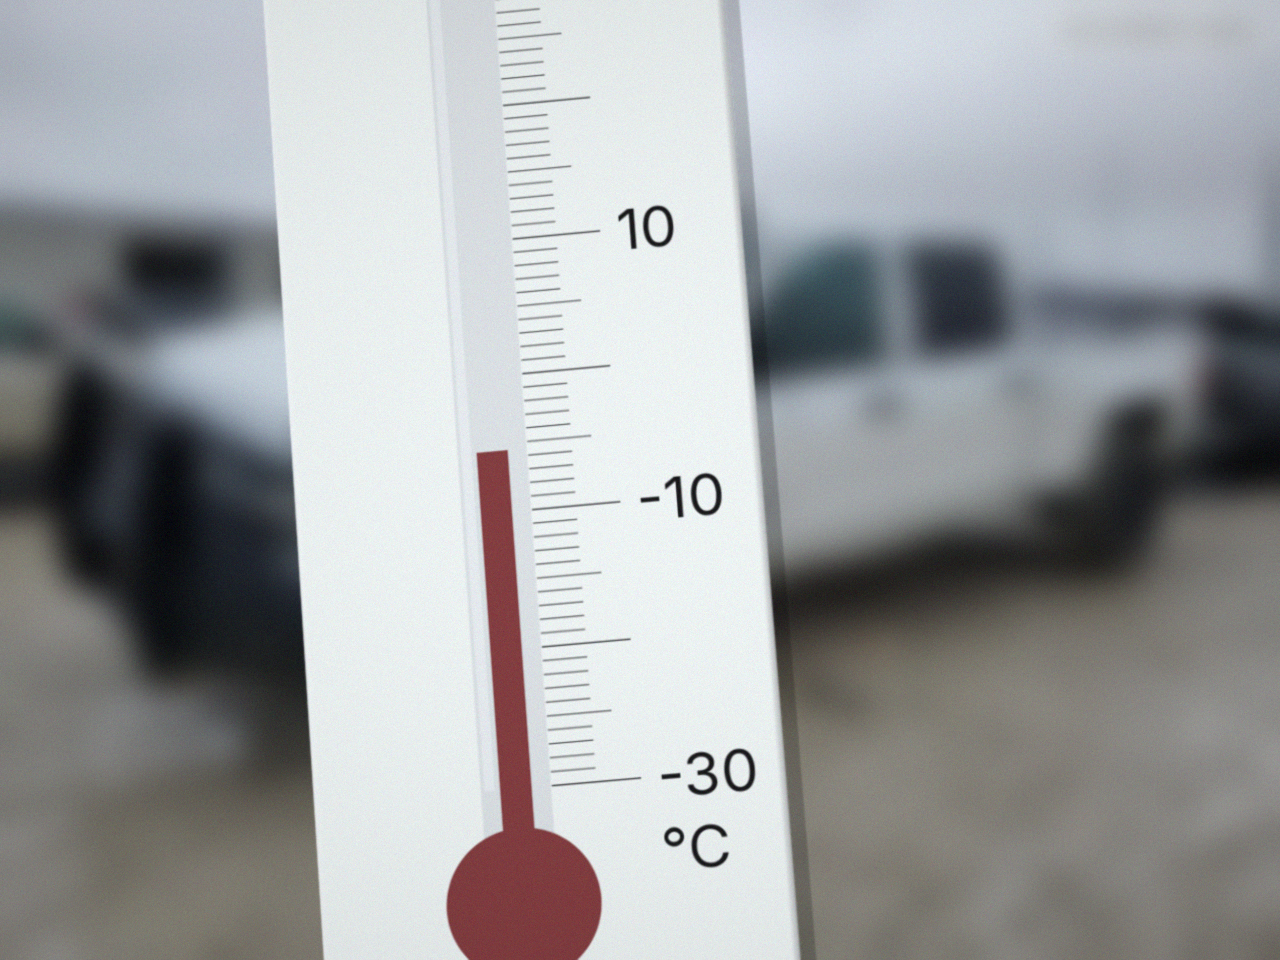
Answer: -5.5 (°C)
